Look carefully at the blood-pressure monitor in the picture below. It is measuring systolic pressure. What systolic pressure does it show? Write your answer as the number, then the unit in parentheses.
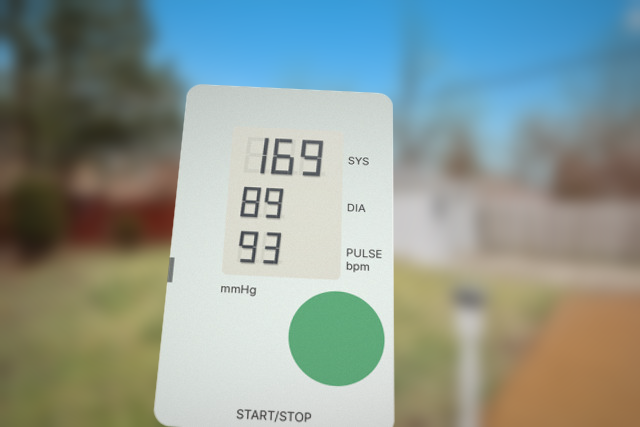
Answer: 169 (mmHg)
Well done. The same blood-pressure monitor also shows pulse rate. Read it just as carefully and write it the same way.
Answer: 93 (bpm)
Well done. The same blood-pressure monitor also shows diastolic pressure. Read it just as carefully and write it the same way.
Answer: 89 (mmHg)
